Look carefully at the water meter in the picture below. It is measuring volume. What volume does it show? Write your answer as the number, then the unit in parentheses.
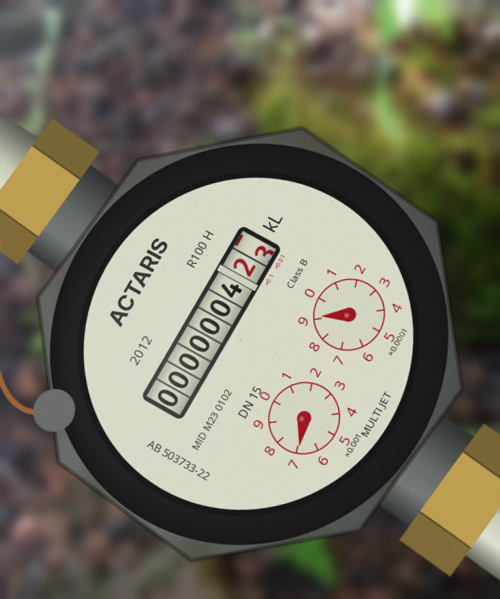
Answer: 4.2269 (kL)
